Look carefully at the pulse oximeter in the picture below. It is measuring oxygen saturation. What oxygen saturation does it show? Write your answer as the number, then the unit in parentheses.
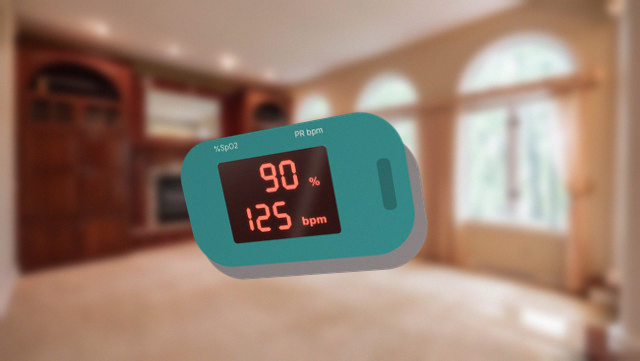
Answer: 90 (%)
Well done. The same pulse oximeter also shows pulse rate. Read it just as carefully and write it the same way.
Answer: 125 (bpm)
